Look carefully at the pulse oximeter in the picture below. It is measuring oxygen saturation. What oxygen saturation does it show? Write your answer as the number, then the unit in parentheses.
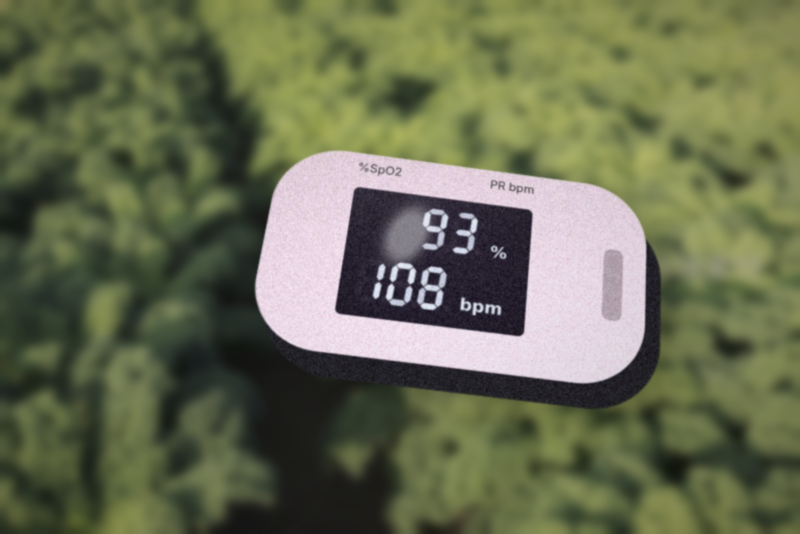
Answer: 93 (%)
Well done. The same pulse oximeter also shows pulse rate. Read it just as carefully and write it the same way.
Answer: 108 (bpm)
